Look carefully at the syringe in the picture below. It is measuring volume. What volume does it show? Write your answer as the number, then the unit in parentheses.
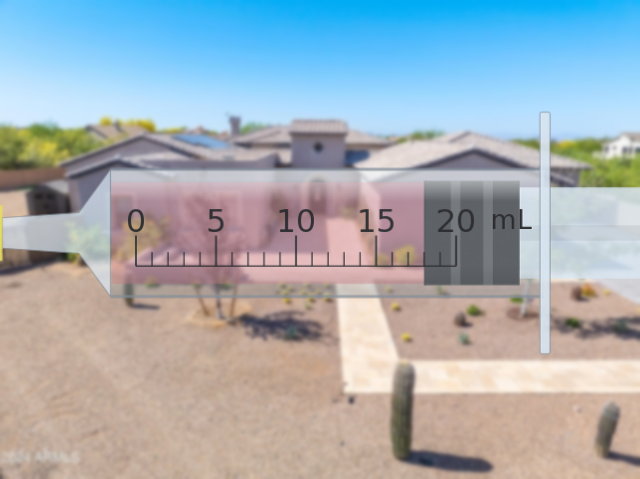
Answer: 18 (mL)
